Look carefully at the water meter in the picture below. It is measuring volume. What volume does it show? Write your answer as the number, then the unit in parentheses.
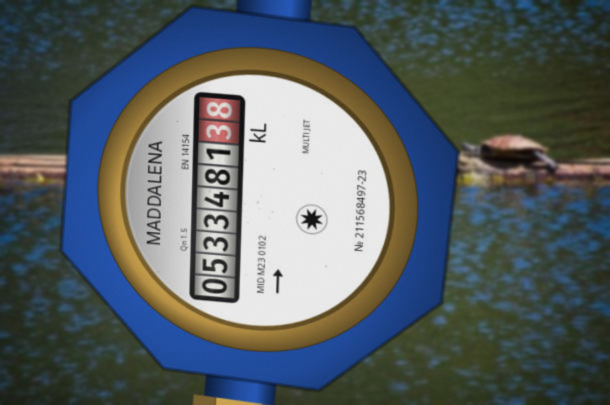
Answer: 533481.38 (kL)
